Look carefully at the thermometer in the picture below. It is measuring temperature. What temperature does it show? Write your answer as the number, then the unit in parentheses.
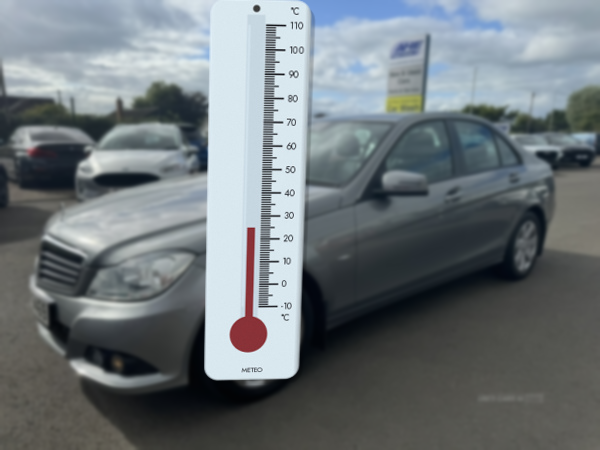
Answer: 25 (°C)
